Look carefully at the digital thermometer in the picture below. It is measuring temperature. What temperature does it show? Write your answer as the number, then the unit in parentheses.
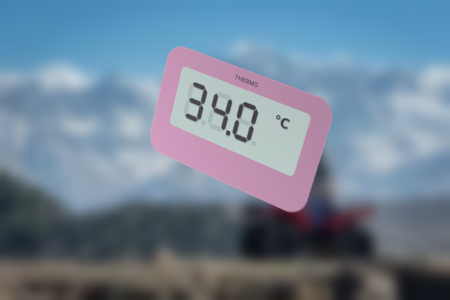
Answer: 34.0 (°C)
